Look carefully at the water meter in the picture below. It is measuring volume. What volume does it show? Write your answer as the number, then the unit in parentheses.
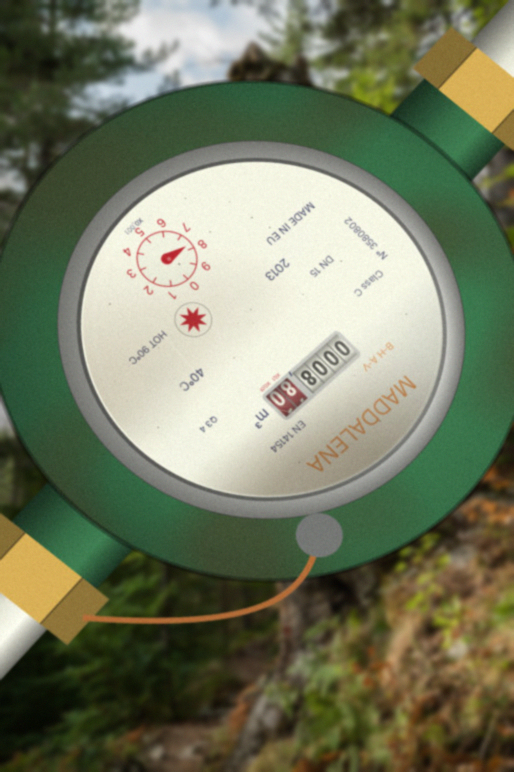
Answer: 8.797 (m³)
